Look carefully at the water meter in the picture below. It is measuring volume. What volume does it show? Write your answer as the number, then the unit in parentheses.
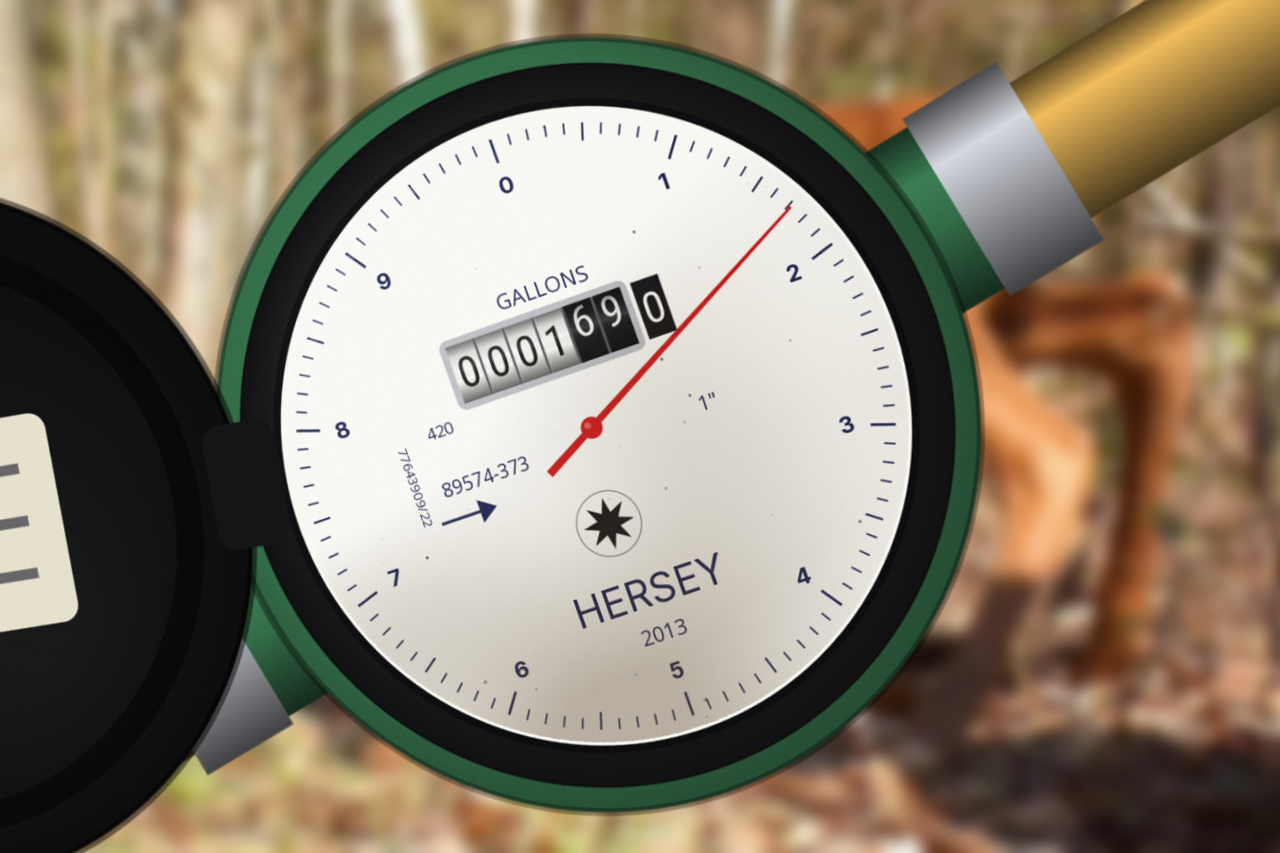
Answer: 1691.7 (gal)
